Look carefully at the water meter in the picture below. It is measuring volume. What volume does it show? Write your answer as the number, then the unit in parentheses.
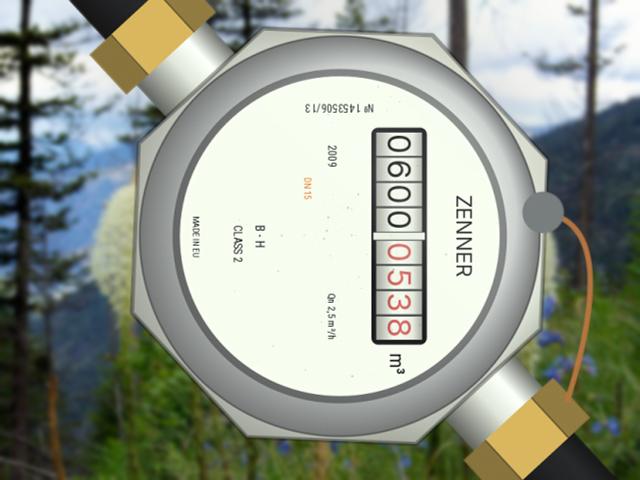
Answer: 600.0538 (m³)
